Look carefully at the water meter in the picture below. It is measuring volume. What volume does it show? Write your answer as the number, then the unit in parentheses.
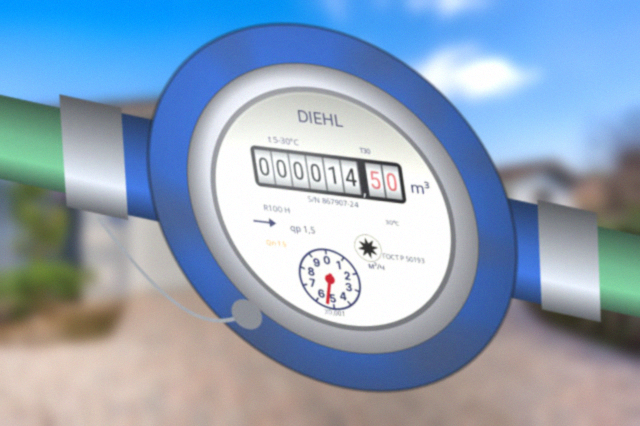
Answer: 14.505 (m³)
